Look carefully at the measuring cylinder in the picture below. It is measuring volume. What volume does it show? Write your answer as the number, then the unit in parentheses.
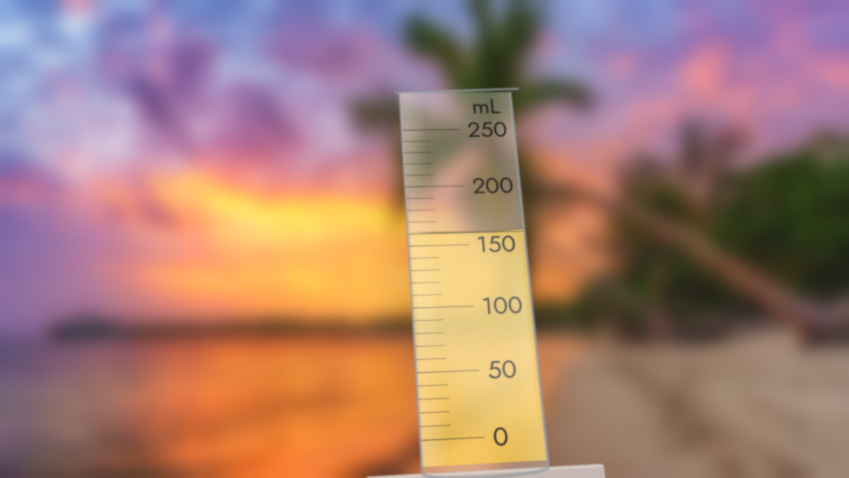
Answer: 160 (mL)
